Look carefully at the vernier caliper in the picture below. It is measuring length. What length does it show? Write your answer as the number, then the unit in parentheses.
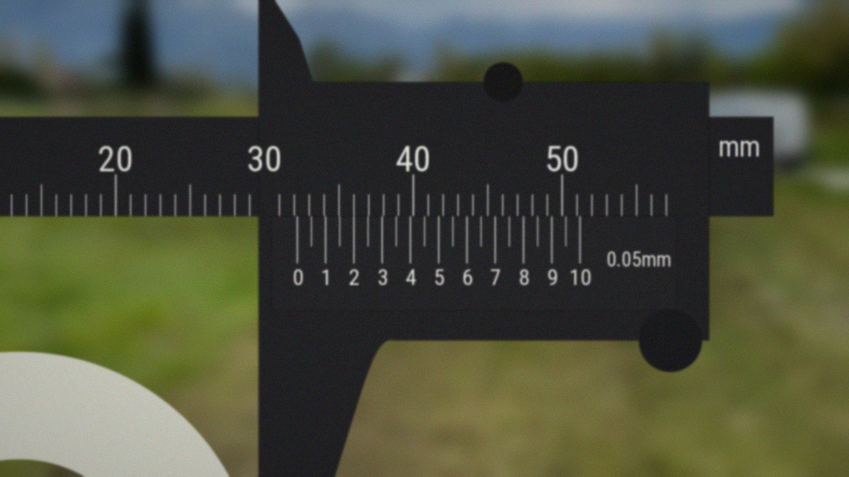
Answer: 32.2 (mm)
